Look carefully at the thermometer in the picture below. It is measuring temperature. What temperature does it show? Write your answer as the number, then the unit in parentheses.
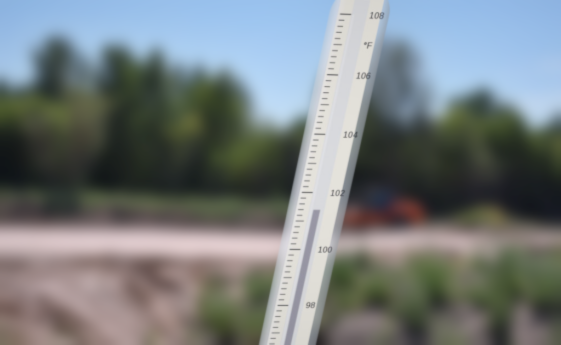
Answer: 101.4 (°F)
